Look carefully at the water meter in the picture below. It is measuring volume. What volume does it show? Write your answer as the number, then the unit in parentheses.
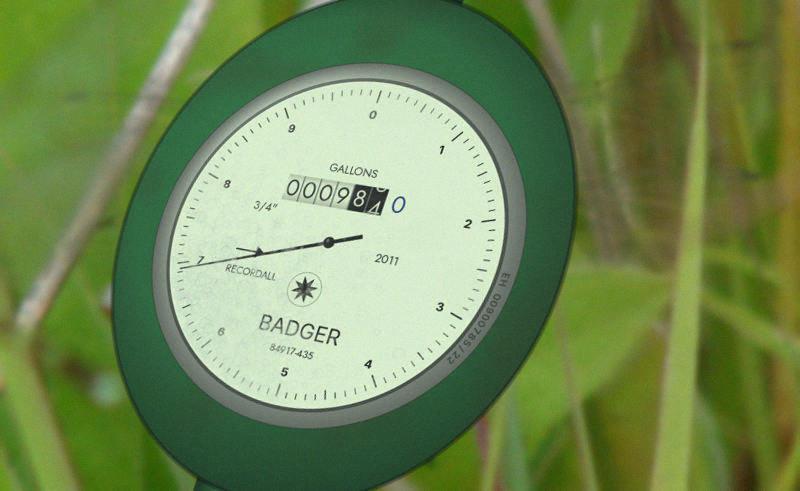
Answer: 9836.9 (gal)
